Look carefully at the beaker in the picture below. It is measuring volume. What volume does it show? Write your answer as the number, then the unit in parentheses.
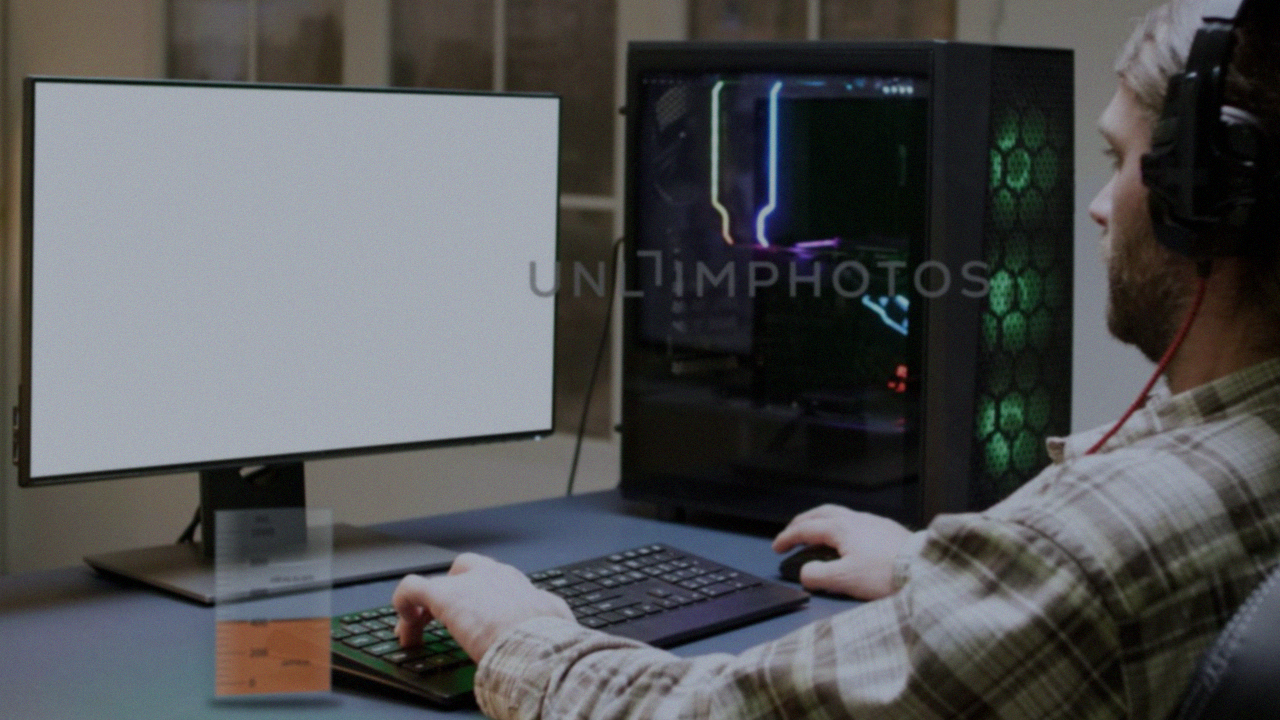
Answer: 400 (mL)
